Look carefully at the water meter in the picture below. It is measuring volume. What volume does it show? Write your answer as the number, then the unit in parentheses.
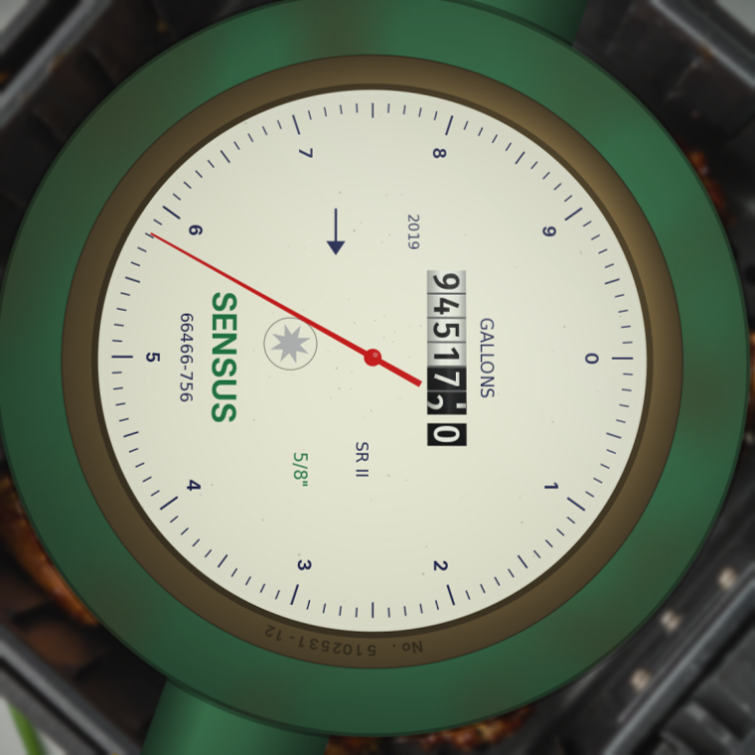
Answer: 9451715.8 (gal)
